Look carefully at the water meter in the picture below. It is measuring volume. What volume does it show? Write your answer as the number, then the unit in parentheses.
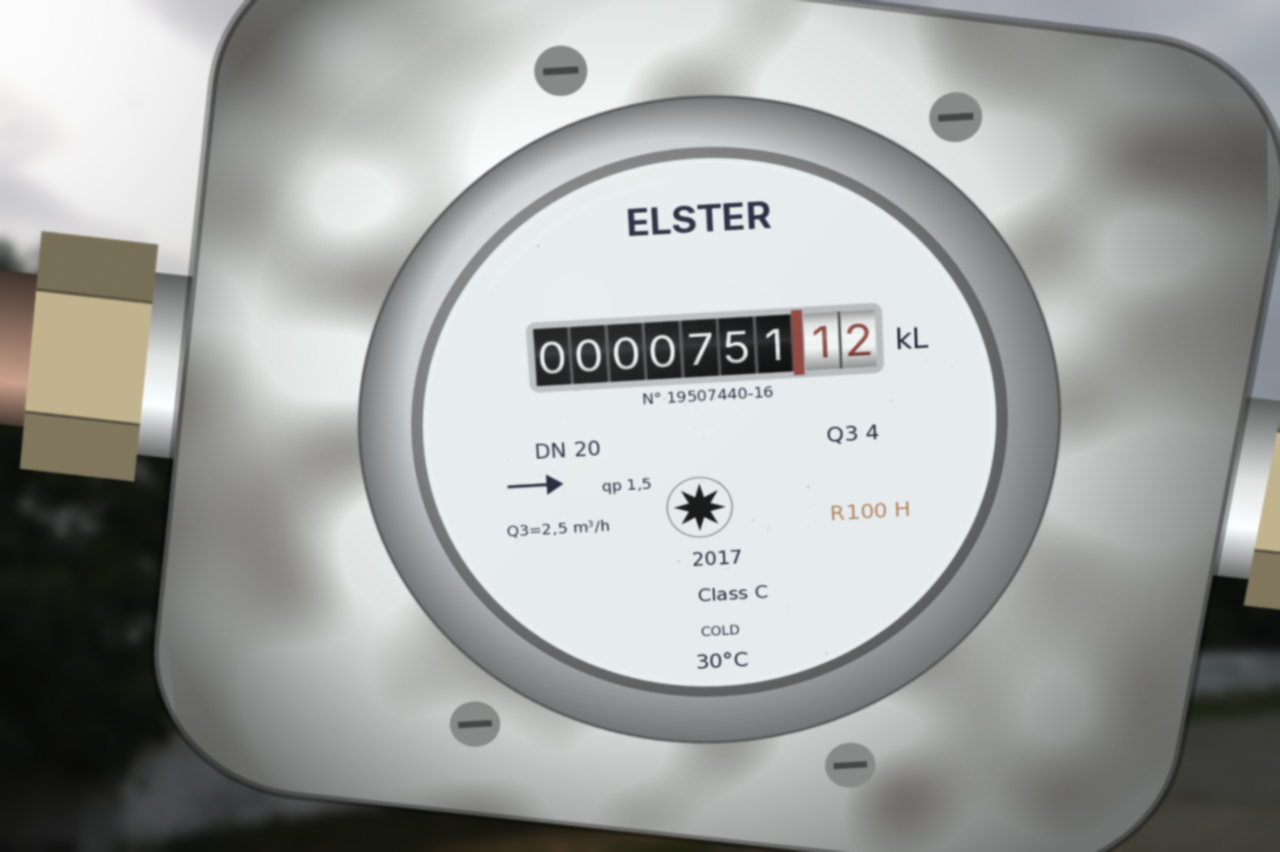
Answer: 751.12 (kL)
